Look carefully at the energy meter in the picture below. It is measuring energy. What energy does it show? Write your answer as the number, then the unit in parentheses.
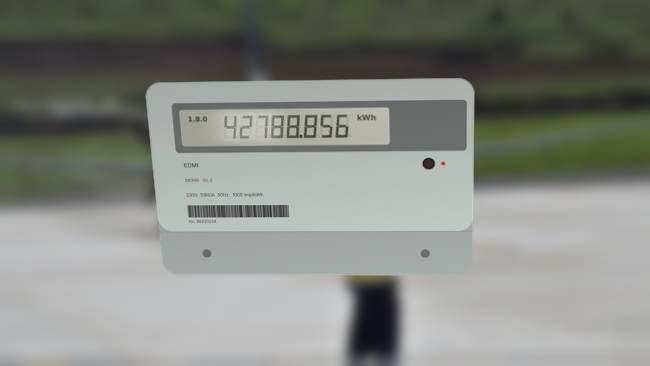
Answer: 42788.856 (kWh)
